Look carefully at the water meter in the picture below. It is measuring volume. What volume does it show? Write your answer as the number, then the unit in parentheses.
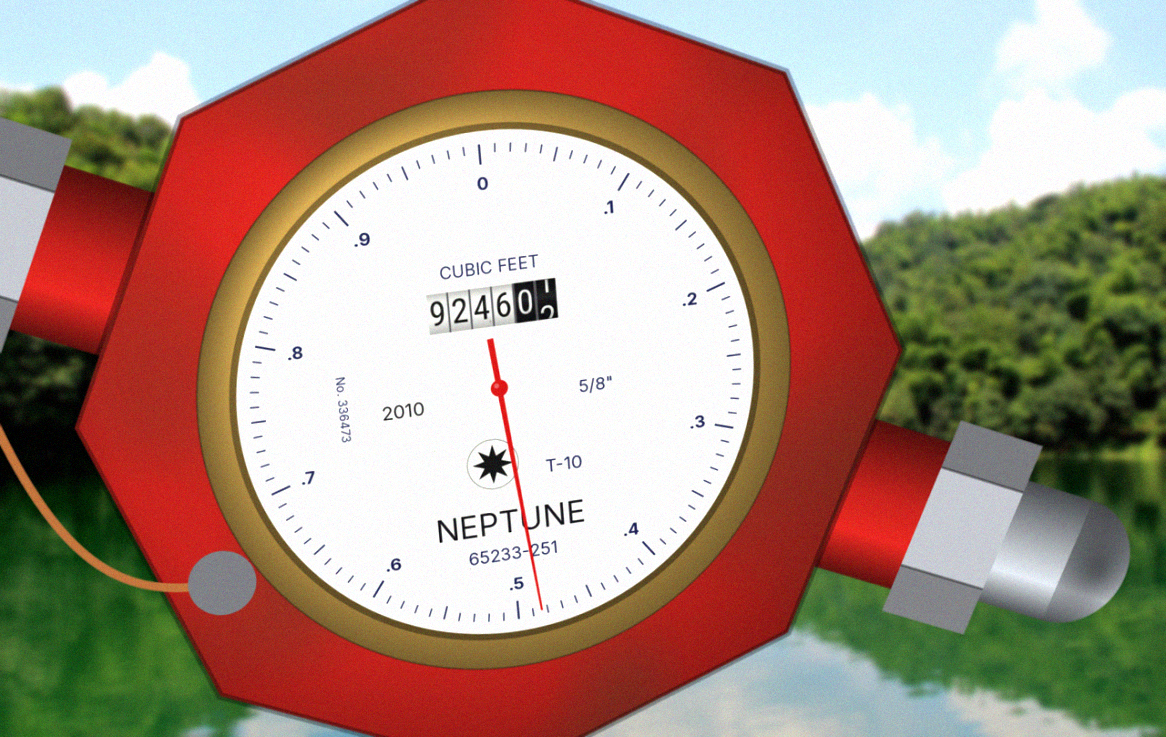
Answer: 924601.48 (ft³)
